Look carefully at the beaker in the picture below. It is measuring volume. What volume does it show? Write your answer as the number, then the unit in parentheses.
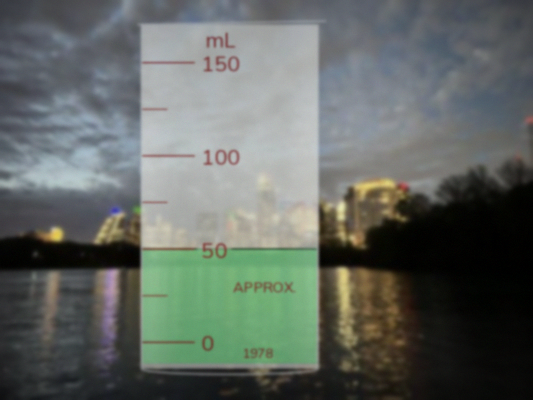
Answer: 50 (mL)
